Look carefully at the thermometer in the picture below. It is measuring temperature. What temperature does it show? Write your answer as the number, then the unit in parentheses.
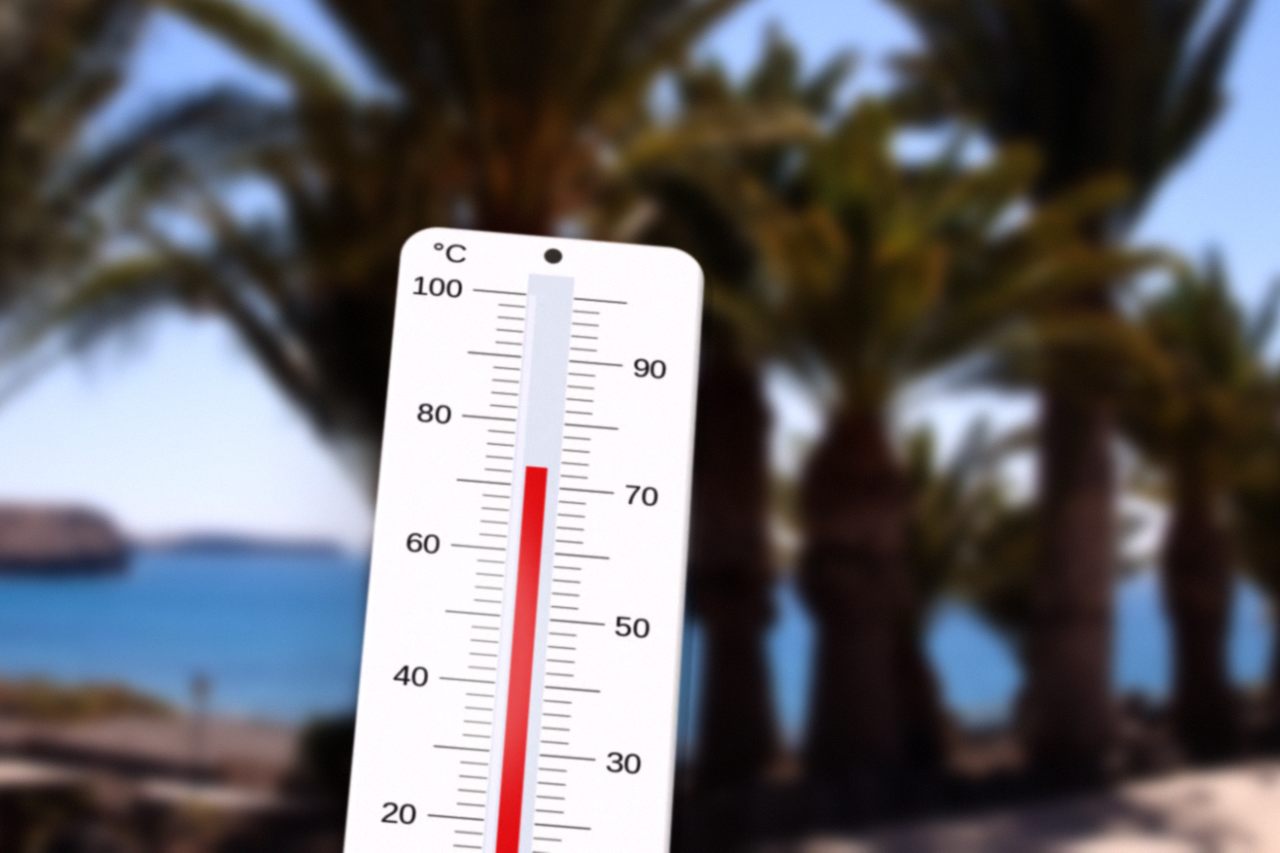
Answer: 73 (°C)
